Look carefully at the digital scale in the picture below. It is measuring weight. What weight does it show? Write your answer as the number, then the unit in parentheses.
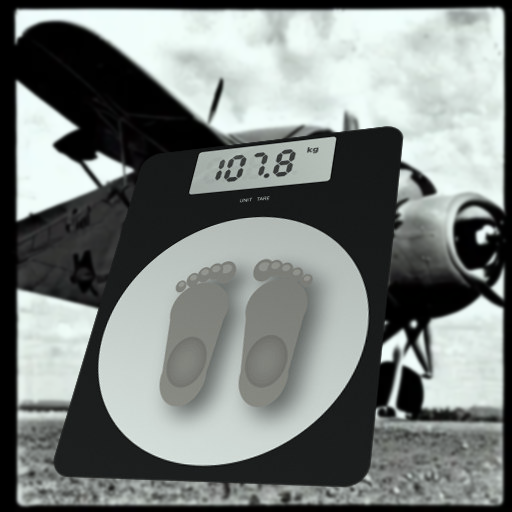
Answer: 107.8 (kg)
